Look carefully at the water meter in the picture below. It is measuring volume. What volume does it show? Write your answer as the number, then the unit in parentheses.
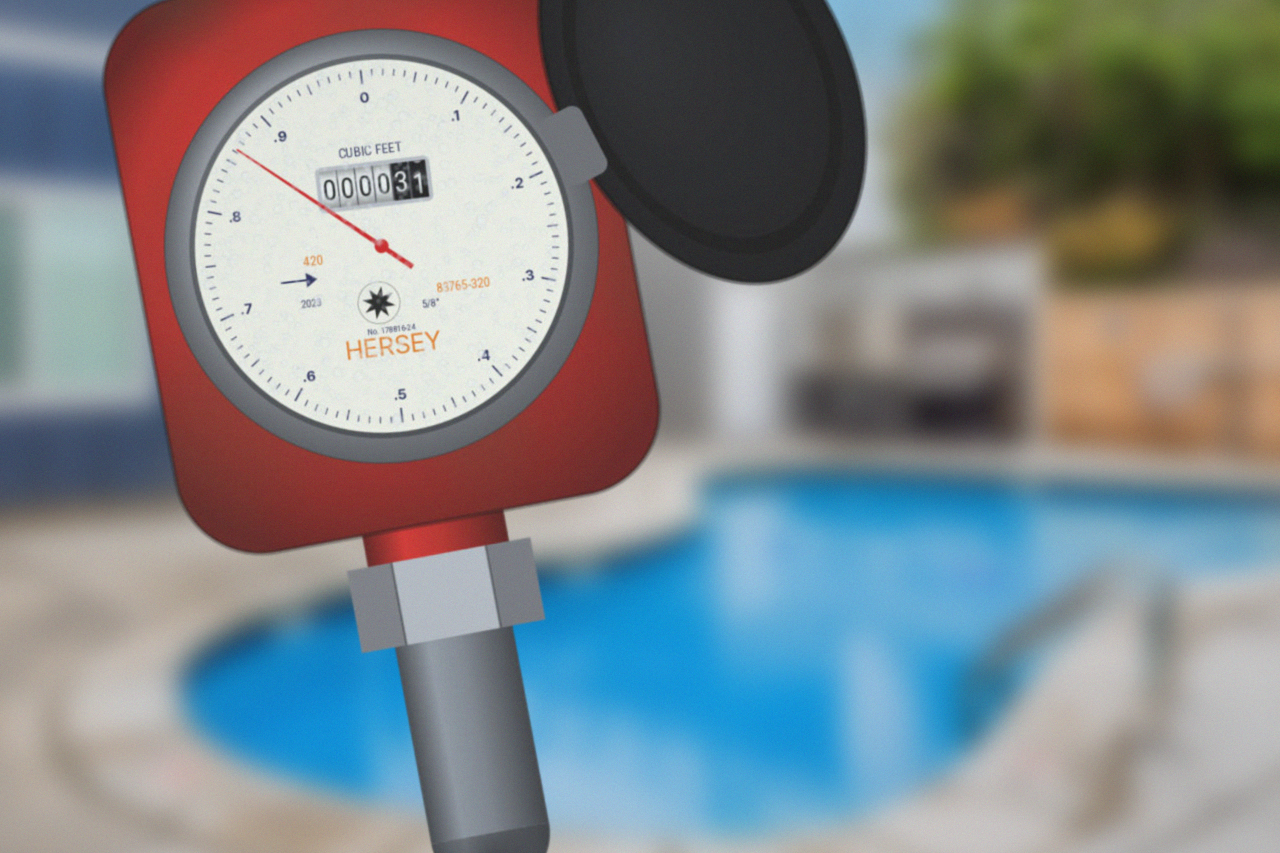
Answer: 30.86 (ft³)
